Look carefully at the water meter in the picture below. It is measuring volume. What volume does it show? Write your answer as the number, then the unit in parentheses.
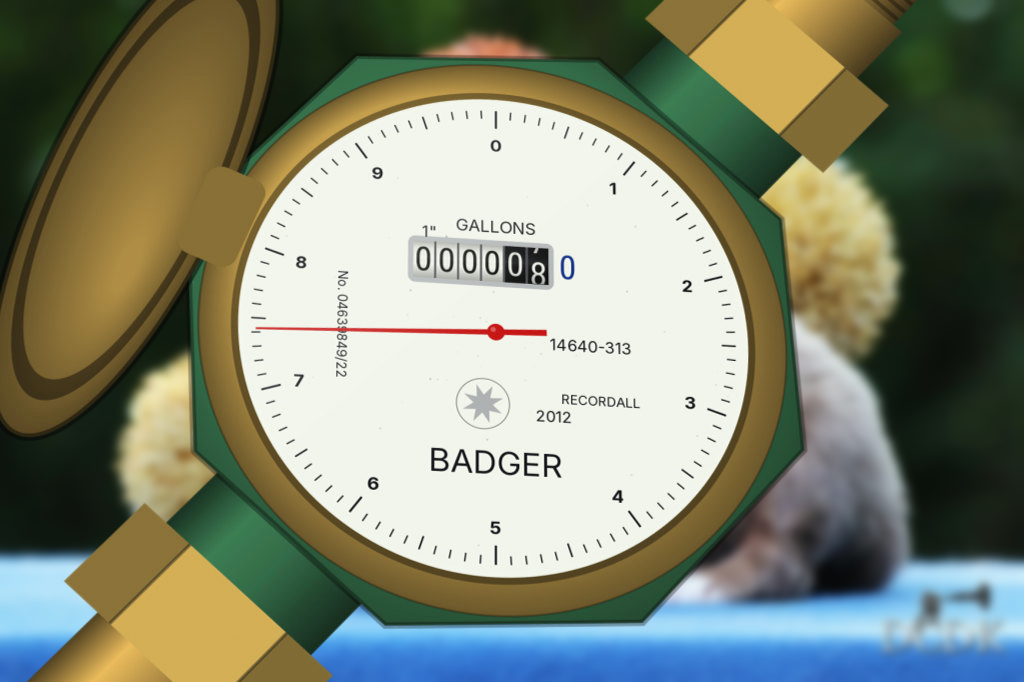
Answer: 77.4 (gal)
